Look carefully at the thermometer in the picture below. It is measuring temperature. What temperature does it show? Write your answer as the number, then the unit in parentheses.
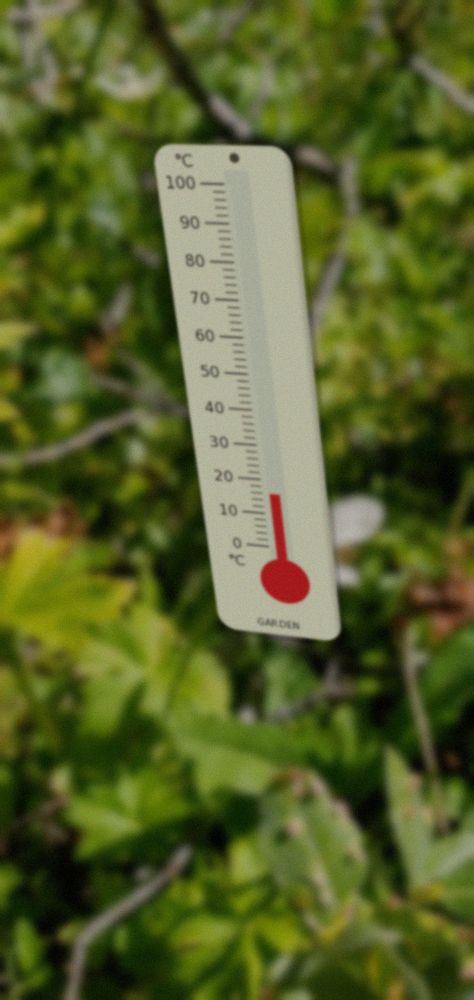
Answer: 16 (°C)
